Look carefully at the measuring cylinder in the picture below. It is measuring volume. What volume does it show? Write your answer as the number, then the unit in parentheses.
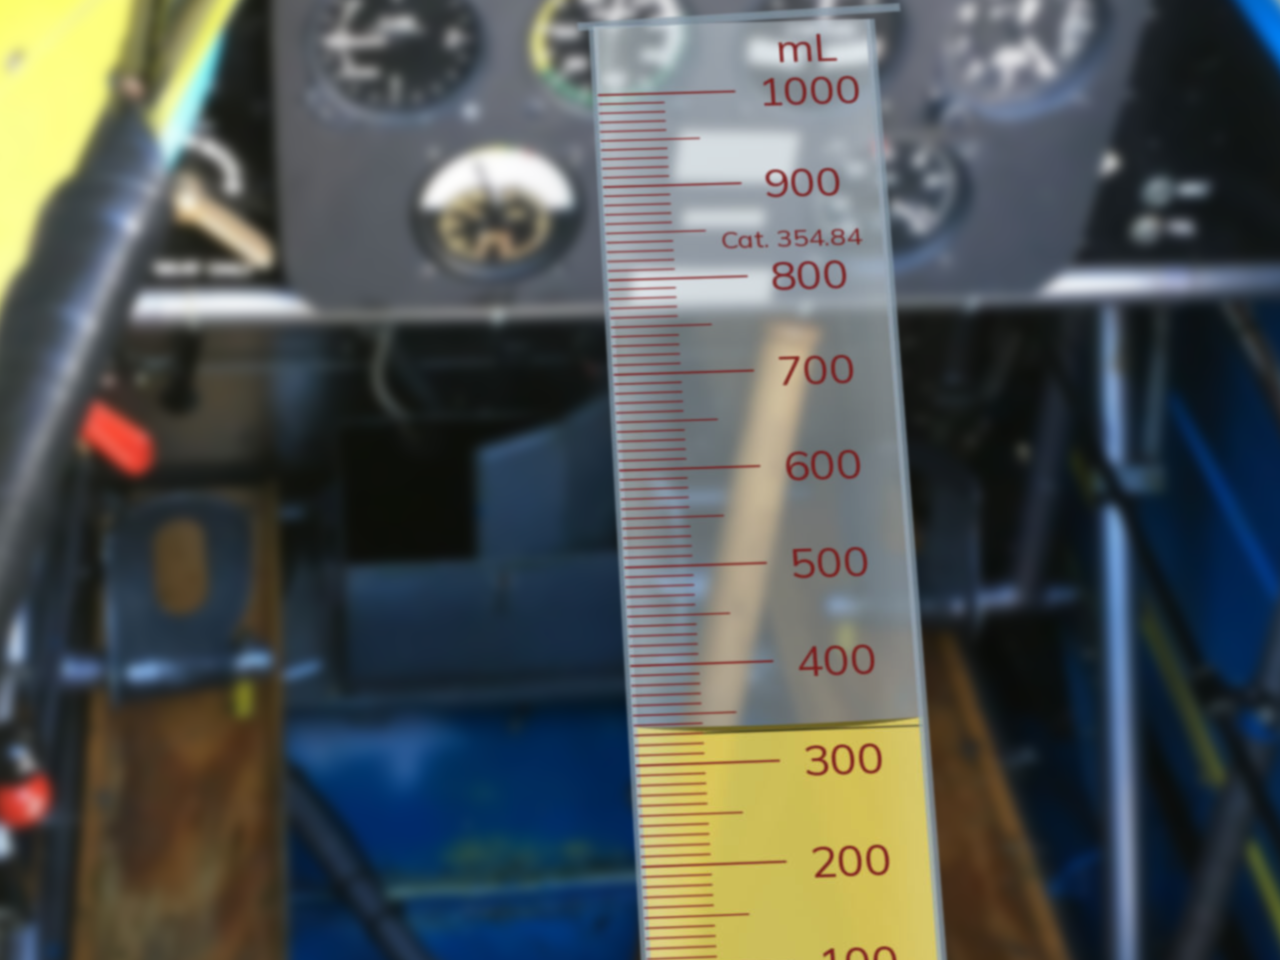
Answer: 330 (mL)
